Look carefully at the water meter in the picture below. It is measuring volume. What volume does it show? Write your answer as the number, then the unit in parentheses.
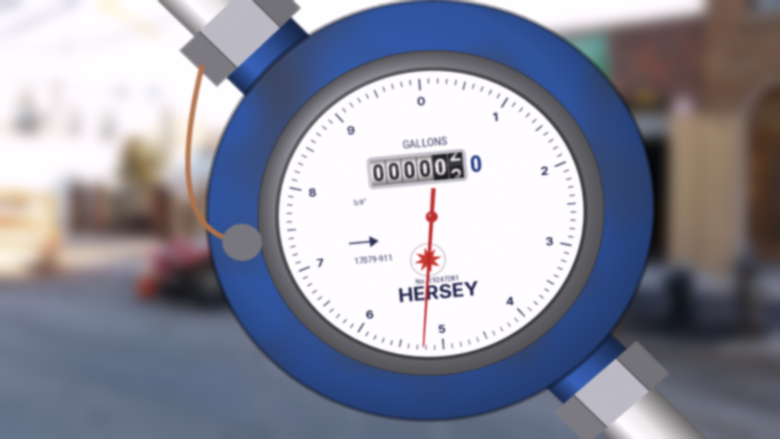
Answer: 25.2 (gal)
